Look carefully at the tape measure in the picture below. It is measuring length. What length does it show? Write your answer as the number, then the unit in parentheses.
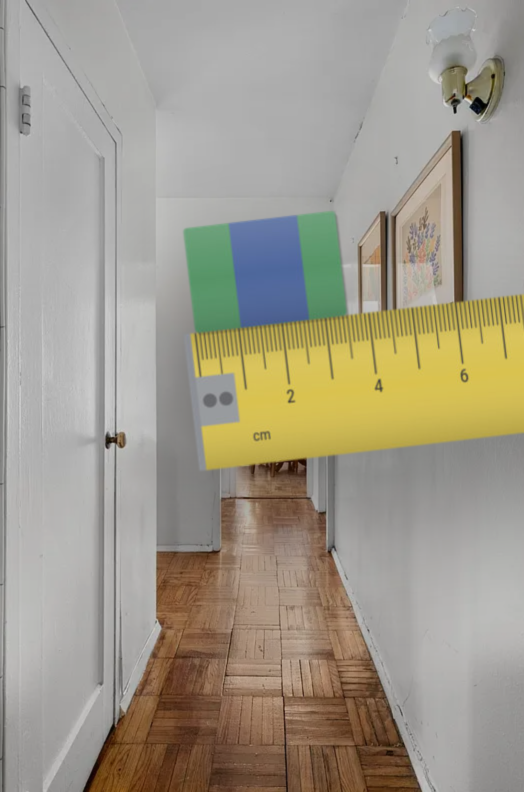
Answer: 3.5 (cm)
